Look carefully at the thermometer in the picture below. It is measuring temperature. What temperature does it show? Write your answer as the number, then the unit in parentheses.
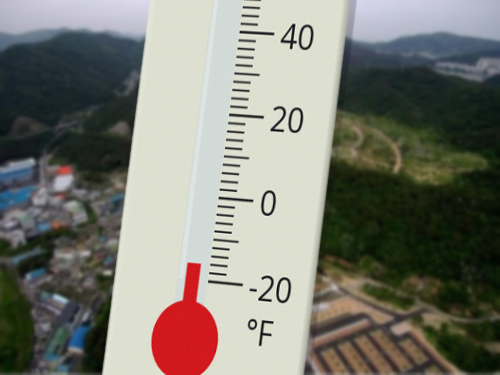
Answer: -16 (°F)
